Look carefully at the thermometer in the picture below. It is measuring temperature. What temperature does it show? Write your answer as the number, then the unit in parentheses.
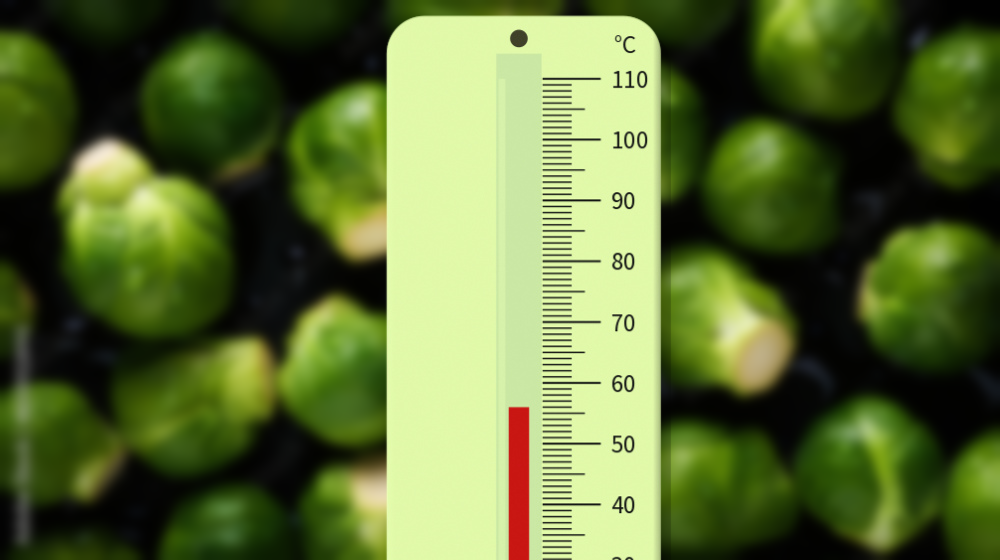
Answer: 56 (°C)
